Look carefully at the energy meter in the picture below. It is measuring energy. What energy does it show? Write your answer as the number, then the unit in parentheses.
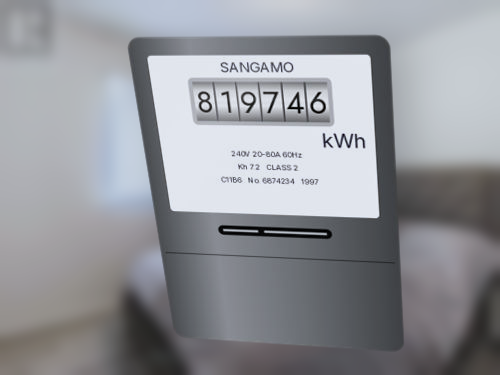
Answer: 819746 (kWh)
